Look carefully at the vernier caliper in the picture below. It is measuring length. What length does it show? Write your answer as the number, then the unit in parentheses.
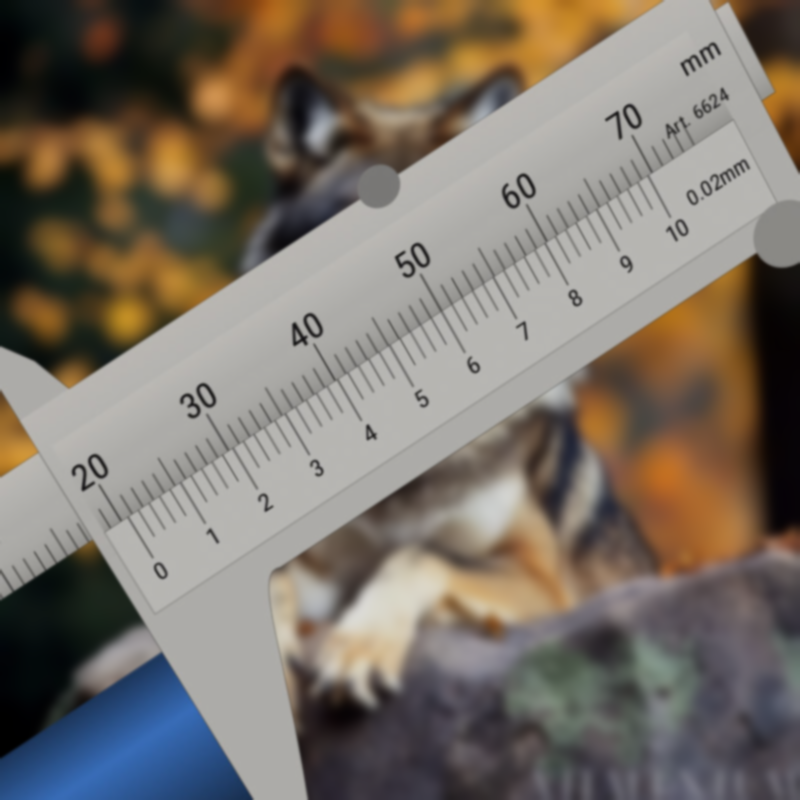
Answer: 20.6 (mm)
